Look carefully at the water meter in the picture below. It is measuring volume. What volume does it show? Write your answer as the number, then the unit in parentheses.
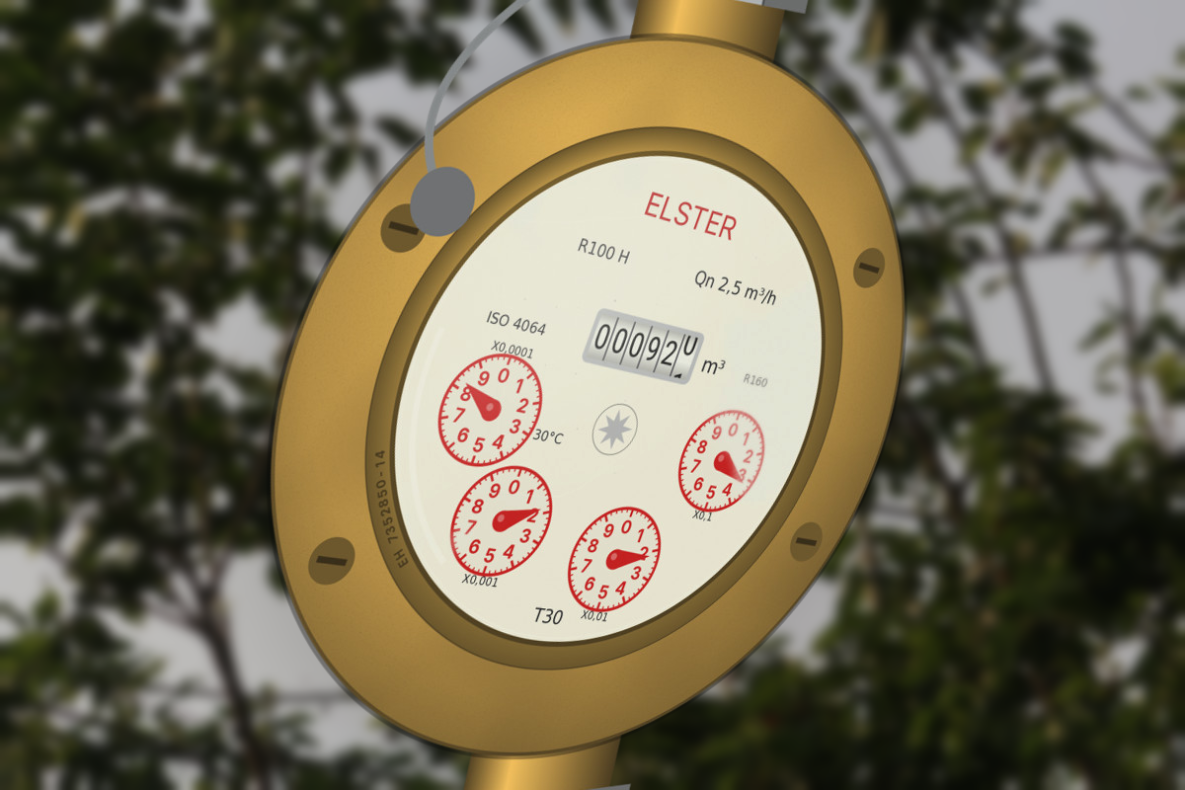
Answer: 920.3218 (m³)
